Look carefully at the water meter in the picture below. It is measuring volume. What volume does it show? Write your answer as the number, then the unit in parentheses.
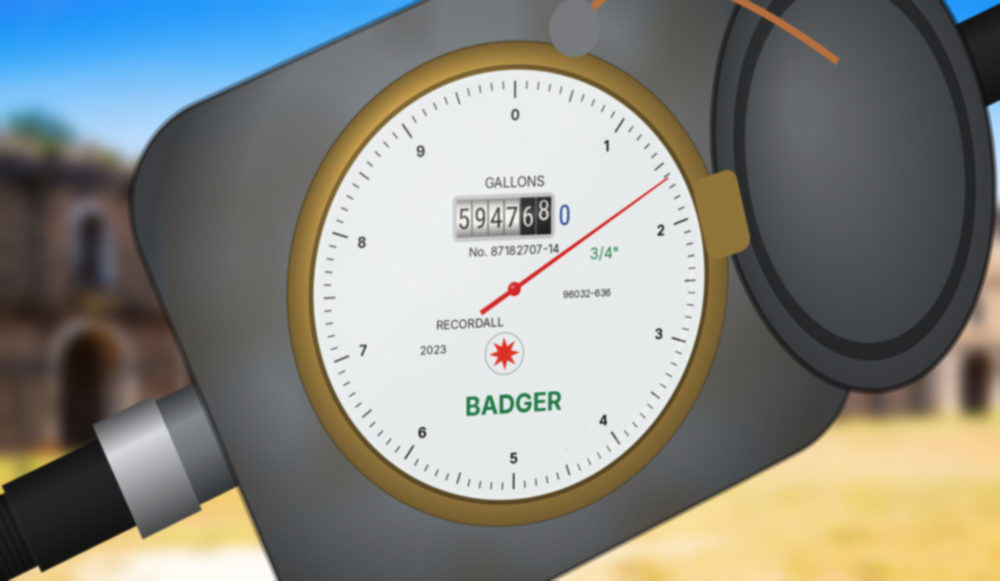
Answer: 5947681.6 (gal)
